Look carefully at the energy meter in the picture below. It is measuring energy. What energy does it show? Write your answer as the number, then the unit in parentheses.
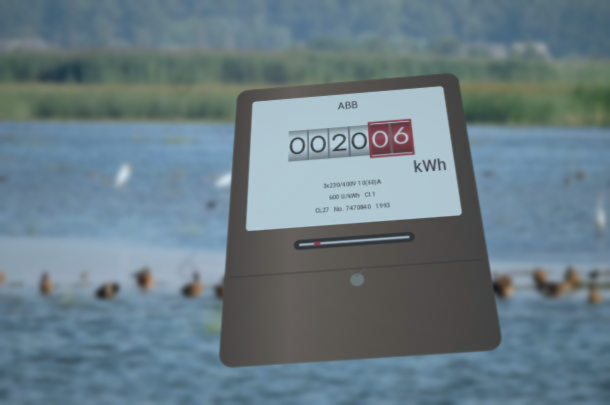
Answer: 20.06 (kWh)
